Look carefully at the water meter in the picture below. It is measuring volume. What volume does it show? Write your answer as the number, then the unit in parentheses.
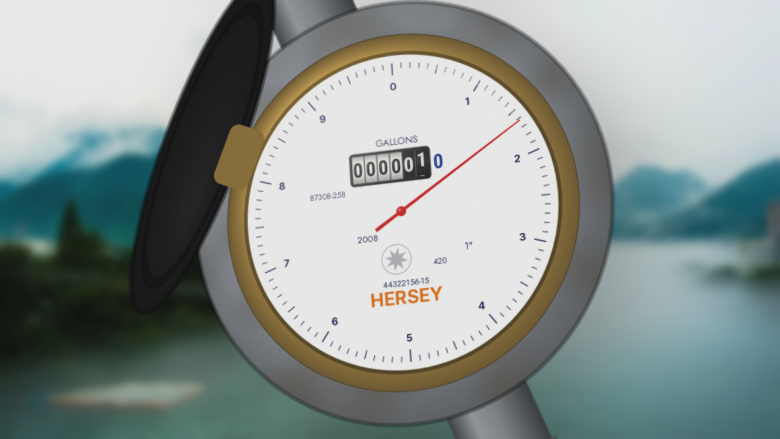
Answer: 11.6 (gal)
